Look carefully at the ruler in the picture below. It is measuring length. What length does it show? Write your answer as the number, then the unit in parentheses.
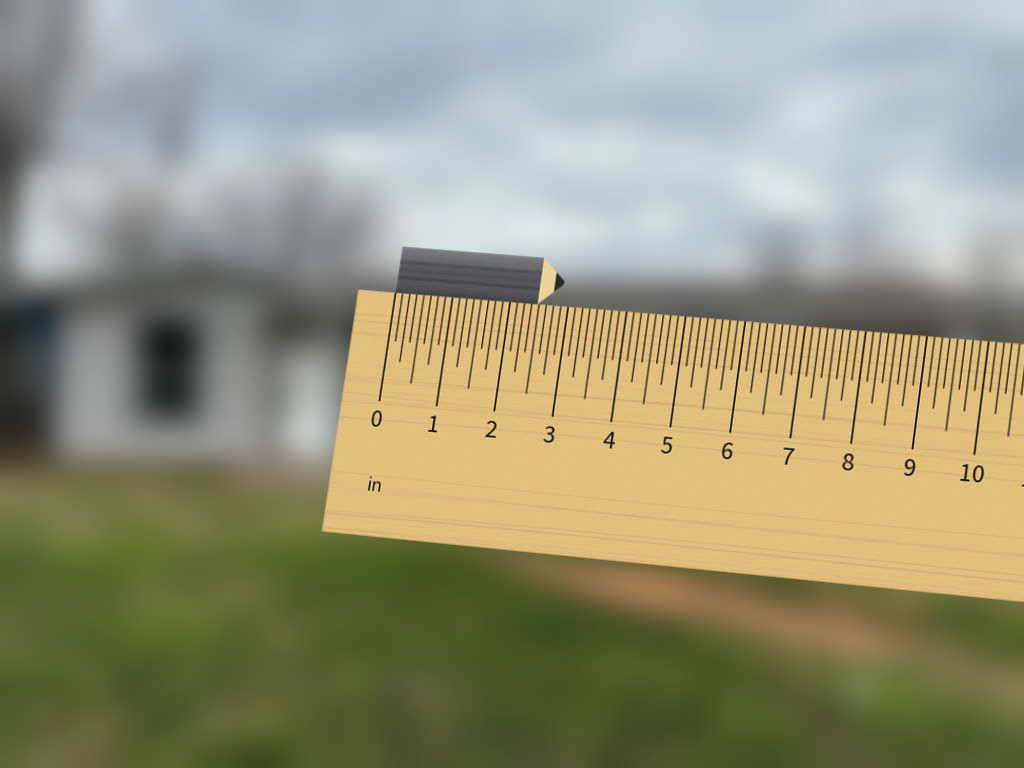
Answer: 2.875 (in)
